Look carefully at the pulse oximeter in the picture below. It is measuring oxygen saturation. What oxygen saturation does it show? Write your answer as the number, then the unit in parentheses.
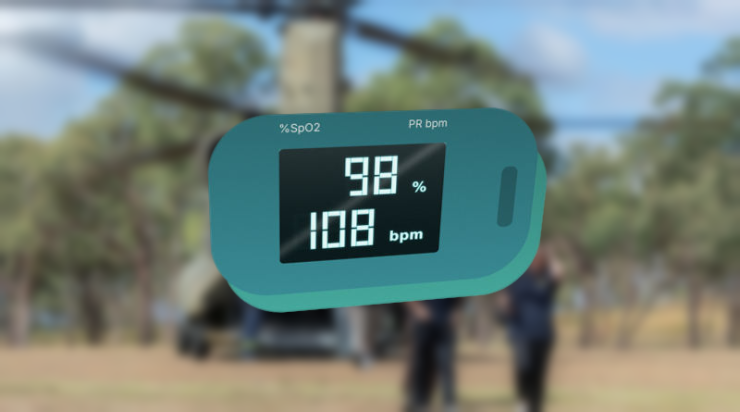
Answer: 98 (%)
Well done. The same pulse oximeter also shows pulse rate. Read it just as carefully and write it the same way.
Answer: 108 (bpm)
